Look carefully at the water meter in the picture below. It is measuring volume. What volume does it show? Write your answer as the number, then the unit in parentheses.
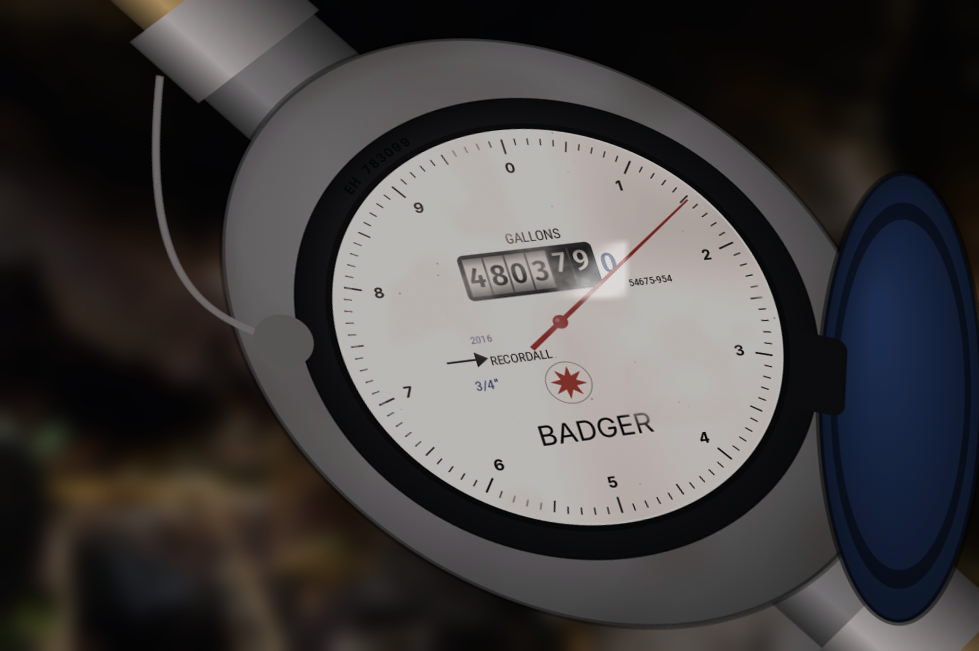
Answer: 4803791.5 (gal)
